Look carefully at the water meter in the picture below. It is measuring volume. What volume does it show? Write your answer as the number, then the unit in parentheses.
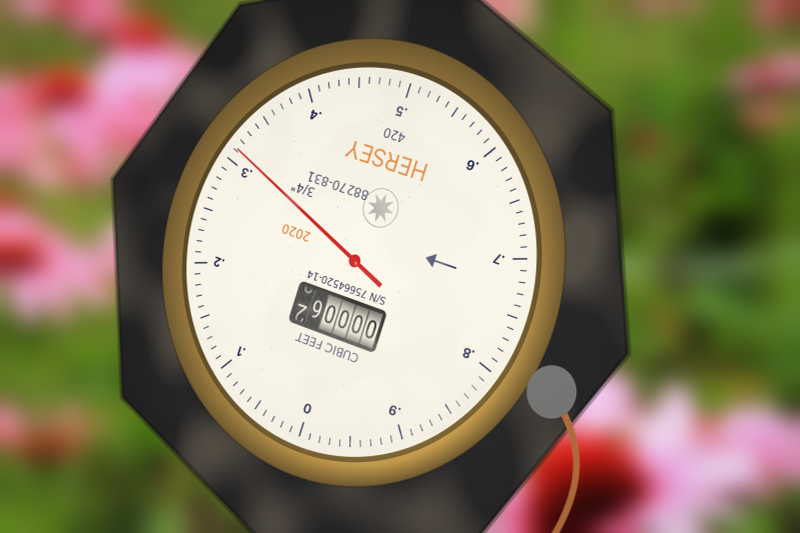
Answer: 62.31 (ft³)
